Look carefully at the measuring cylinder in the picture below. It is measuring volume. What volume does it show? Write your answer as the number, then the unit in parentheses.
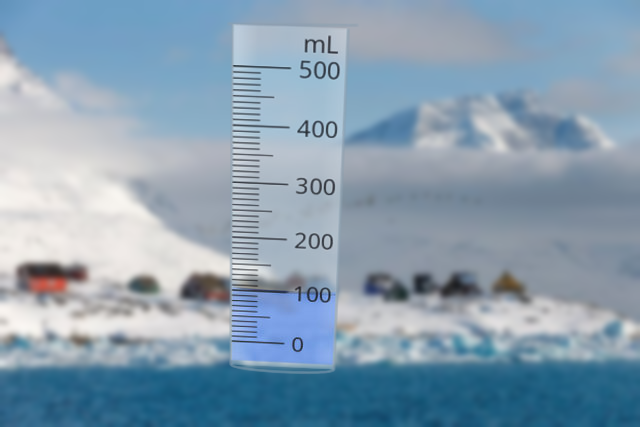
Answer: 100 (mL)
